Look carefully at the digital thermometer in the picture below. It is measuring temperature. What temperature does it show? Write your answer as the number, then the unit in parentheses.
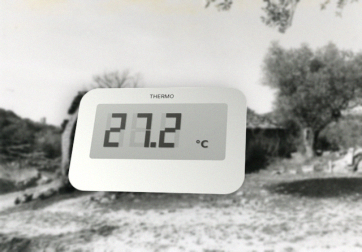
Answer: 27.2 (°C)
